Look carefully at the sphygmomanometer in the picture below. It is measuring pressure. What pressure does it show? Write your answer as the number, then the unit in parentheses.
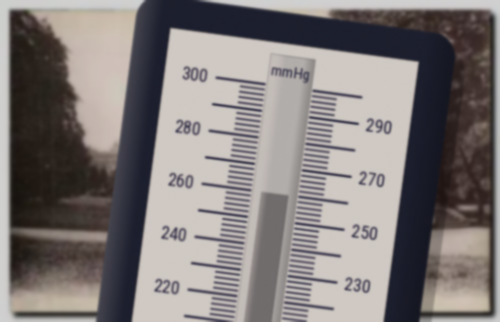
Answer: 260 (mmHg)
